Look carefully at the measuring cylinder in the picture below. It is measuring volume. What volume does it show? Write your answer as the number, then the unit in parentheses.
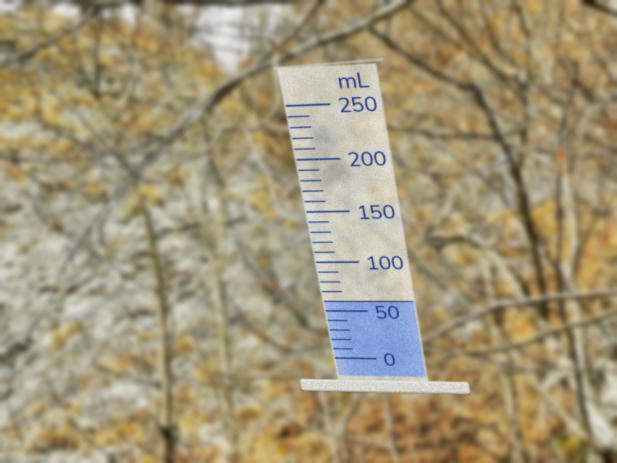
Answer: 60 (mL)
